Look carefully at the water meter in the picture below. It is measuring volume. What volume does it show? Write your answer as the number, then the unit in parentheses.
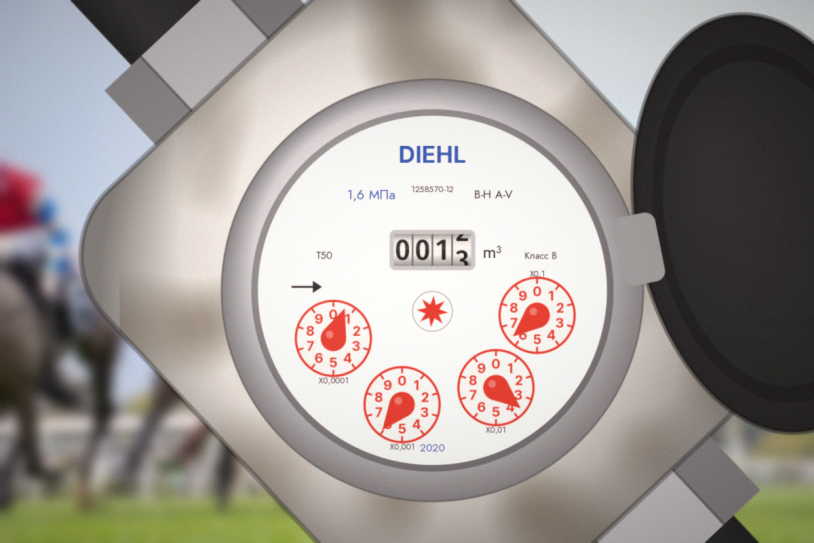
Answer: 12.6360 (m³)
